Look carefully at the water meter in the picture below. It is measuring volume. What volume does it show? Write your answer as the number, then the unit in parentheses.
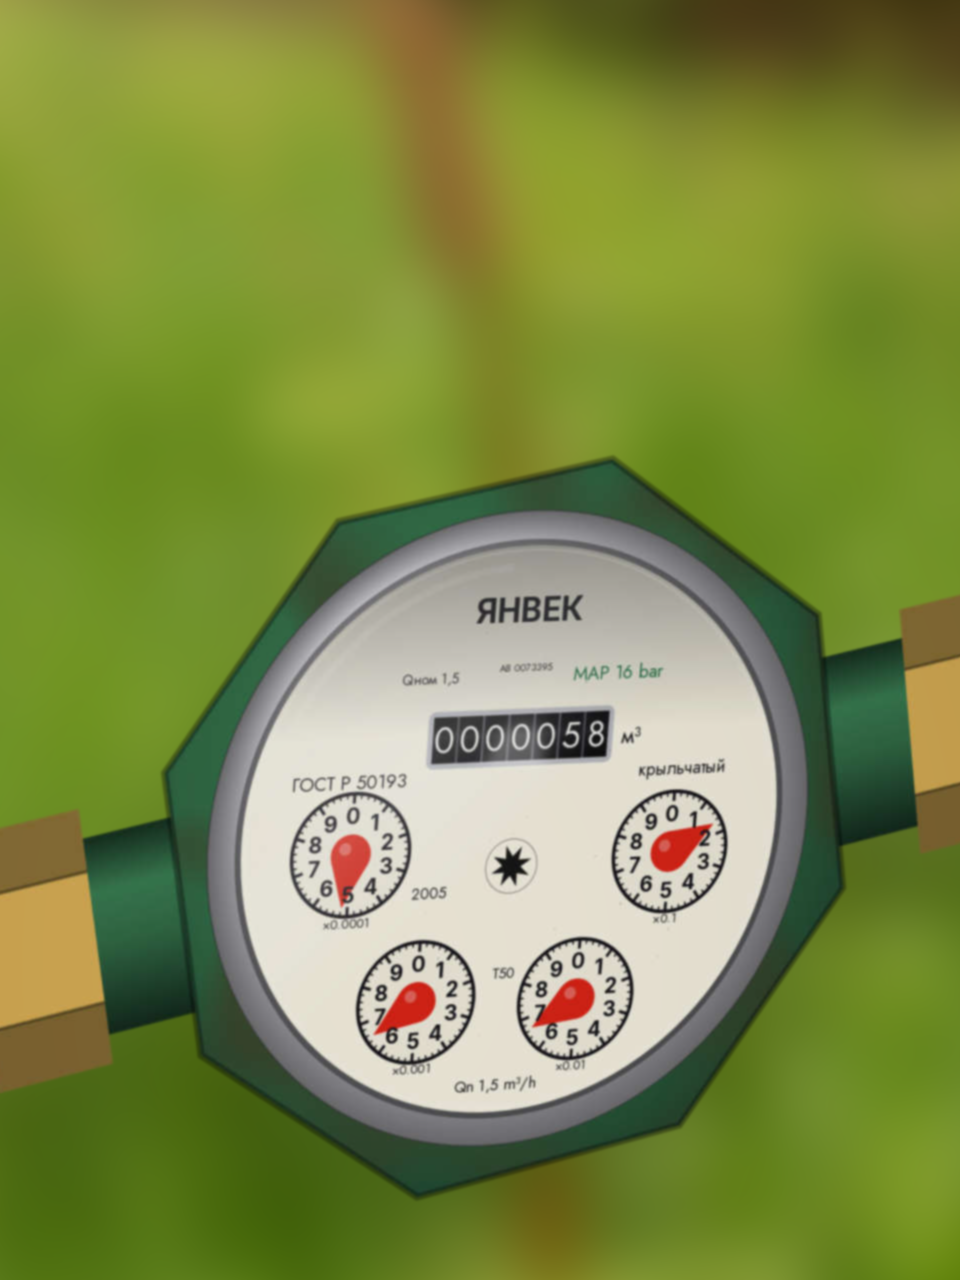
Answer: 58.1665 (m³)
